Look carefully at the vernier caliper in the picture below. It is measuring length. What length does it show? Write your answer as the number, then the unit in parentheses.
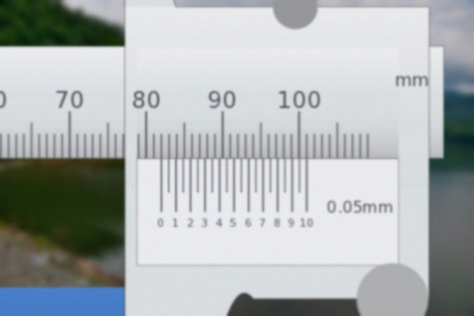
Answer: 82.0 (mm)
